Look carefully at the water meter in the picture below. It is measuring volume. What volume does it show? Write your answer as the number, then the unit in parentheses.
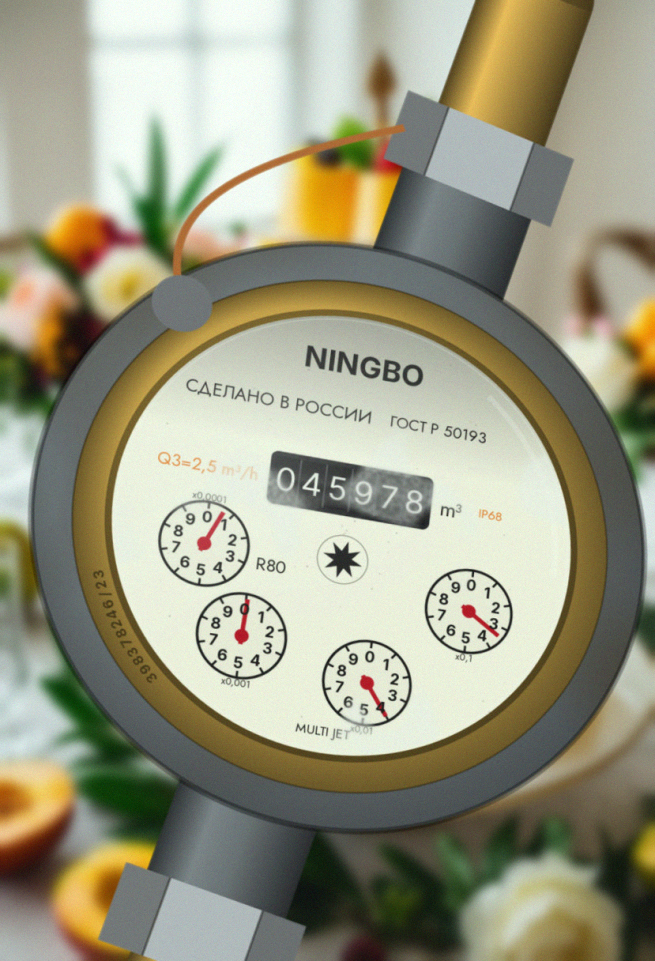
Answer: 45978.3400 (m³)
